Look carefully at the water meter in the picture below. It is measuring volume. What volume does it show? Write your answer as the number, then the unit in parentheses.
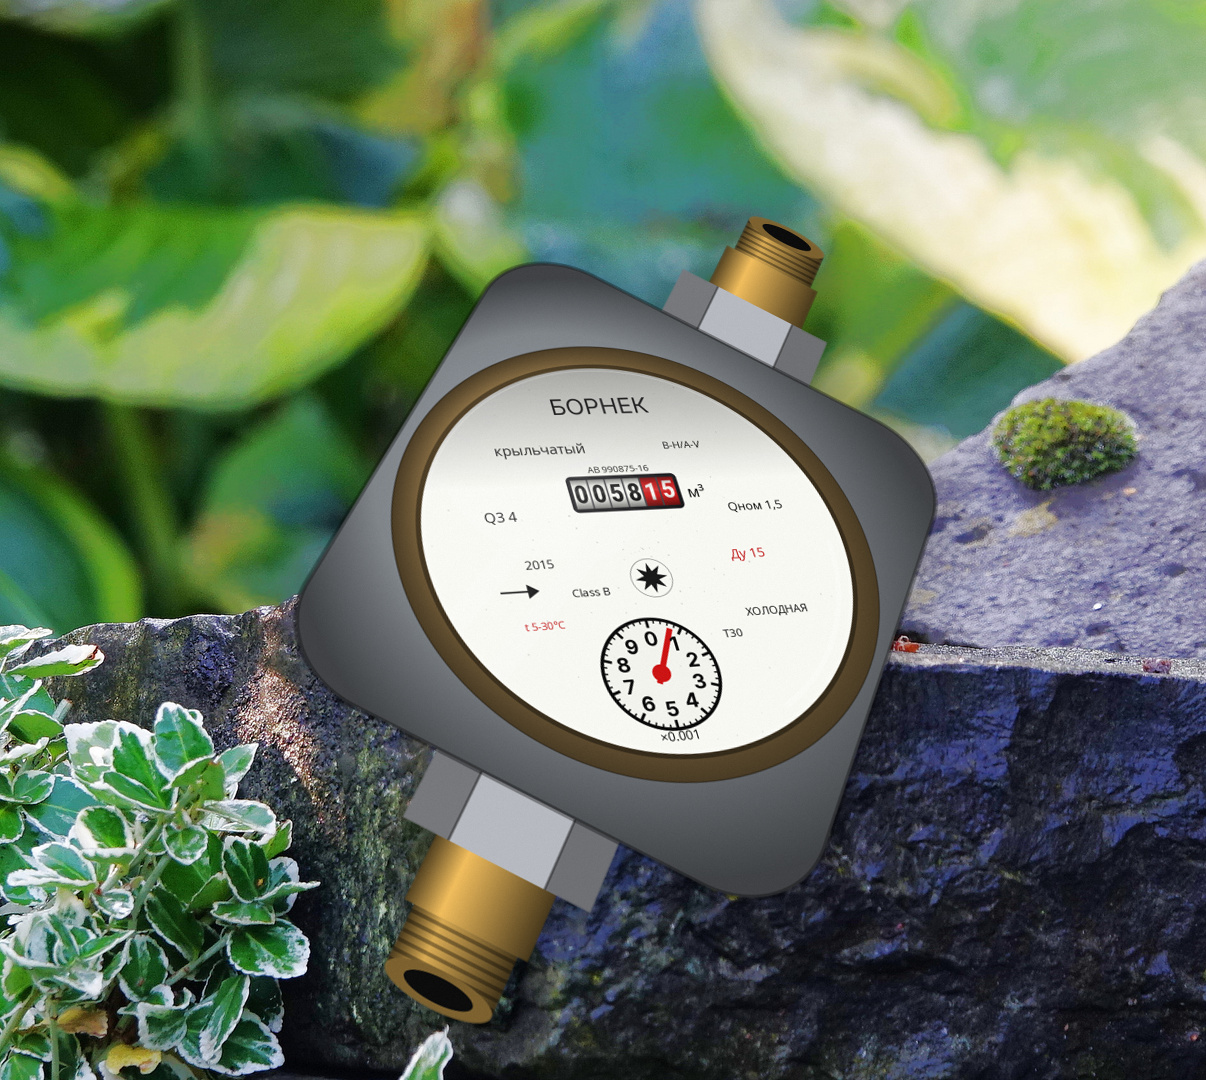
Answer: 58.150 (m³)
